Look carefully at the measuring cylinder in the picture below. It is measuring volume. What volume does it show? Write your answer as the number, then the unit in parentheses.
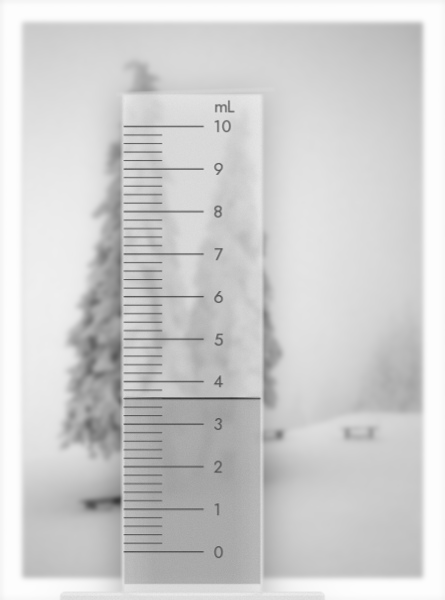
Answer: 3.6 (mL)
